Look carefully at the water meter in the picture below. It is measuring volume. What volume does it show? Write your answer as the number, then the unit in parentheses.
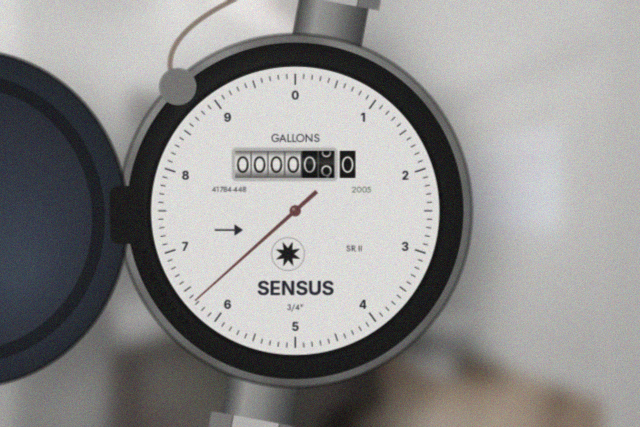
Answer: 86.3 (gal)
